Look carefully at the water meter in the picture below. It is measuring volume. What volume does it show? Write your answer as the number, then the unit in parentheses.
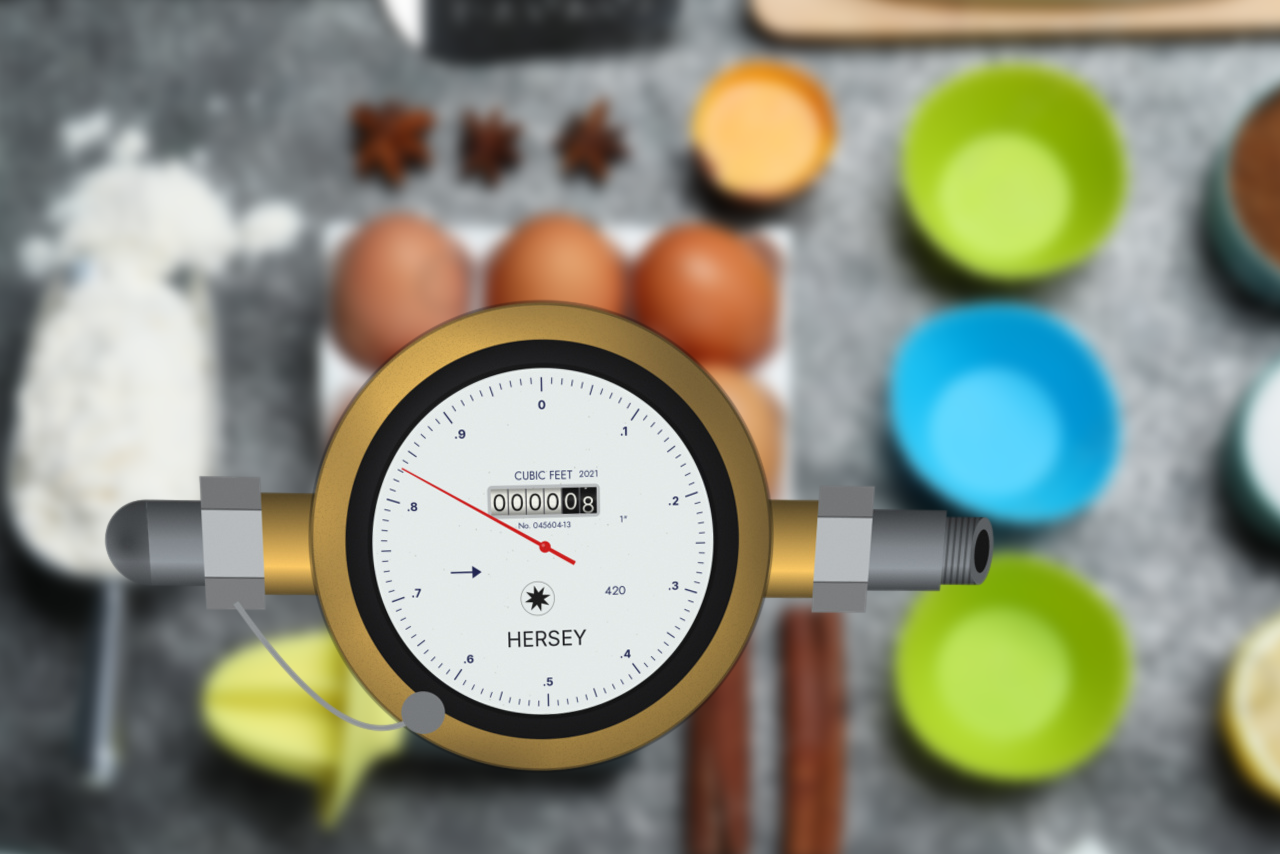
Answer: 7.83 (ft³)
